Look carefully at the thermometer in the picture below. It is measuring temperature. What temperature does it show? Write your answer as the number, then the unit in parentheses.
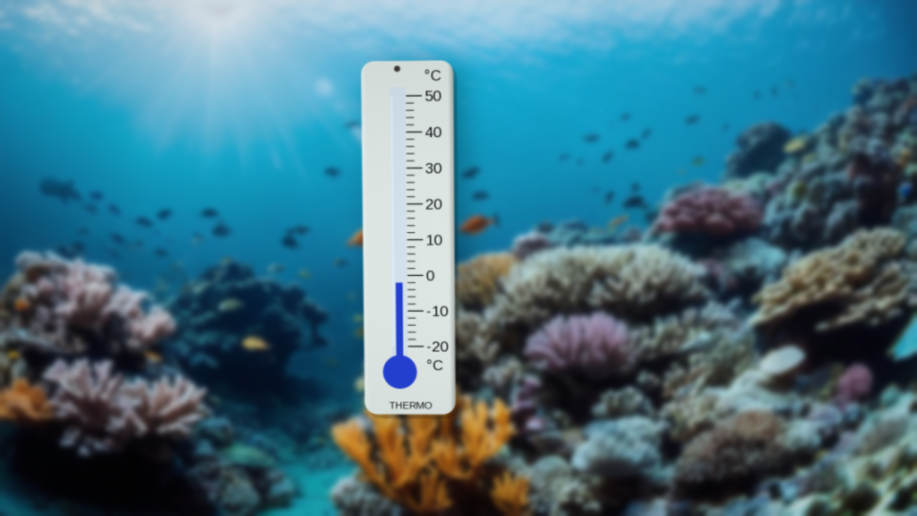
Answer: -2 (°C)
